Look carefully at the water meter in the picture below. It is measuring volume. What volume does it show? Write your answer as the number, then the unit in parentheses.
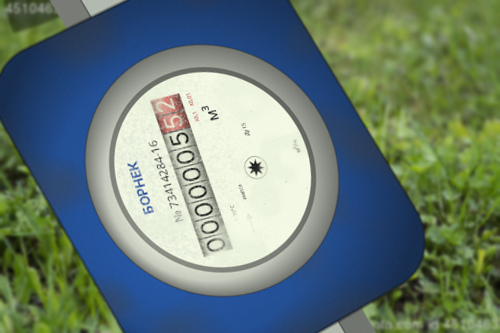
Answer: 5.52 (m³)
